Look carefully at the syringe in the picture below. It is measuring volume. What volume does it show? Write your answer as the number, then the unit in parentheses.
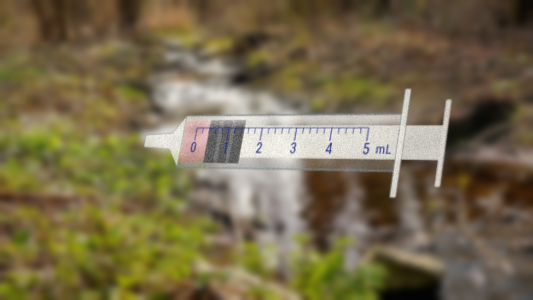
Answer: 0.4 (mL)
